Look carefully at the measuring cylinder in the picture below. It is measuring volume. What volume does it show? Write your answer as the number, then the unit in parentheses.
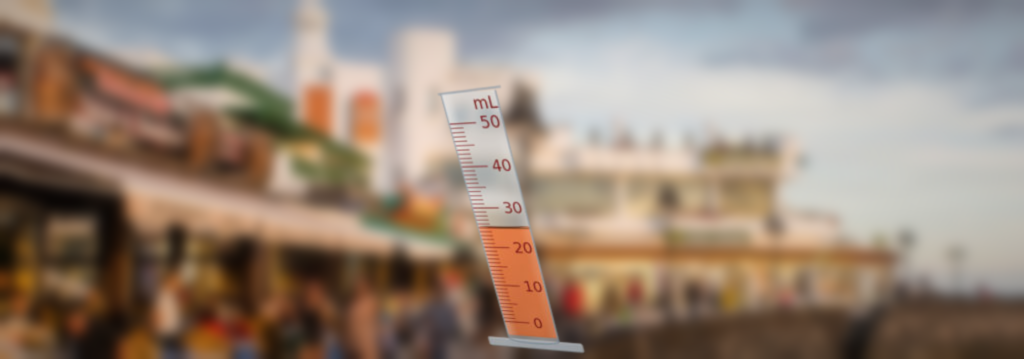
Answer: 25 (mL)
